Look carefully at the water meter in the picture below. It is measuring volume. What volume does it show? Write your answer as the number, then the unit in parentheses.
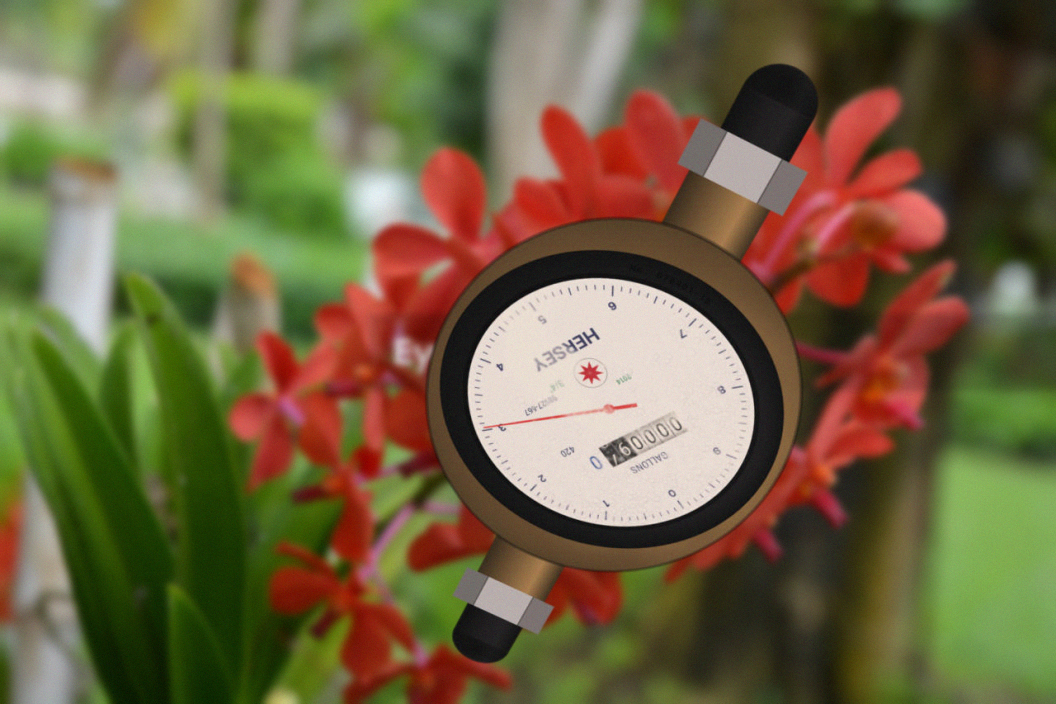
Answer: 973.0 (gal)
